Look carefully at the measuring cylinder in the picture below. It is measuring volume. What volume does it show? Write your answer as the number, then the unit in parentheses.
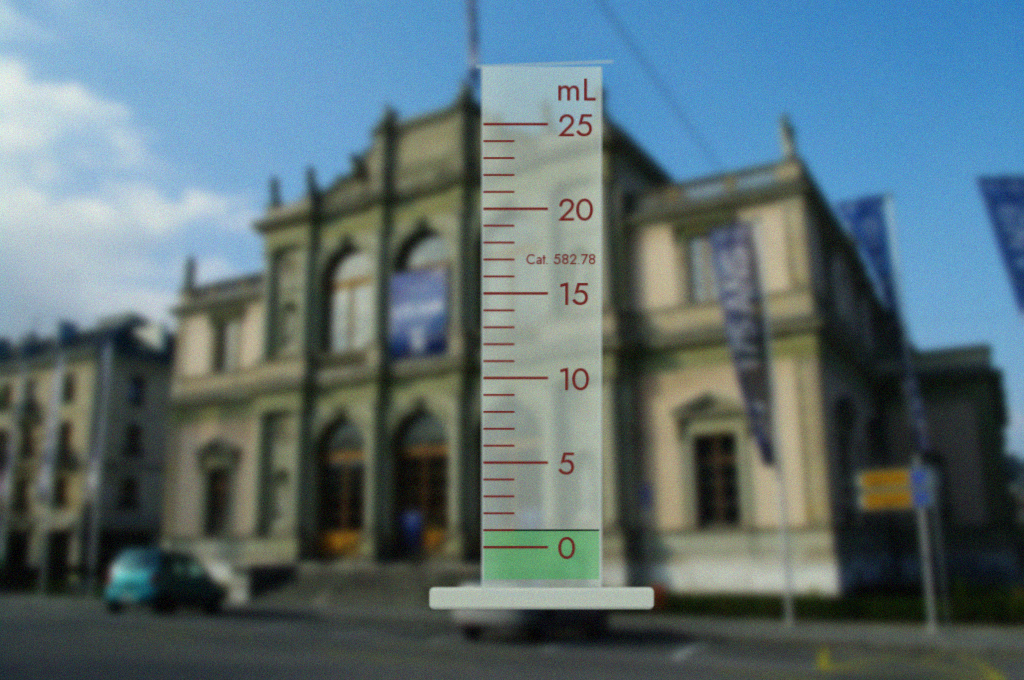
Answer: 1 (mL)
